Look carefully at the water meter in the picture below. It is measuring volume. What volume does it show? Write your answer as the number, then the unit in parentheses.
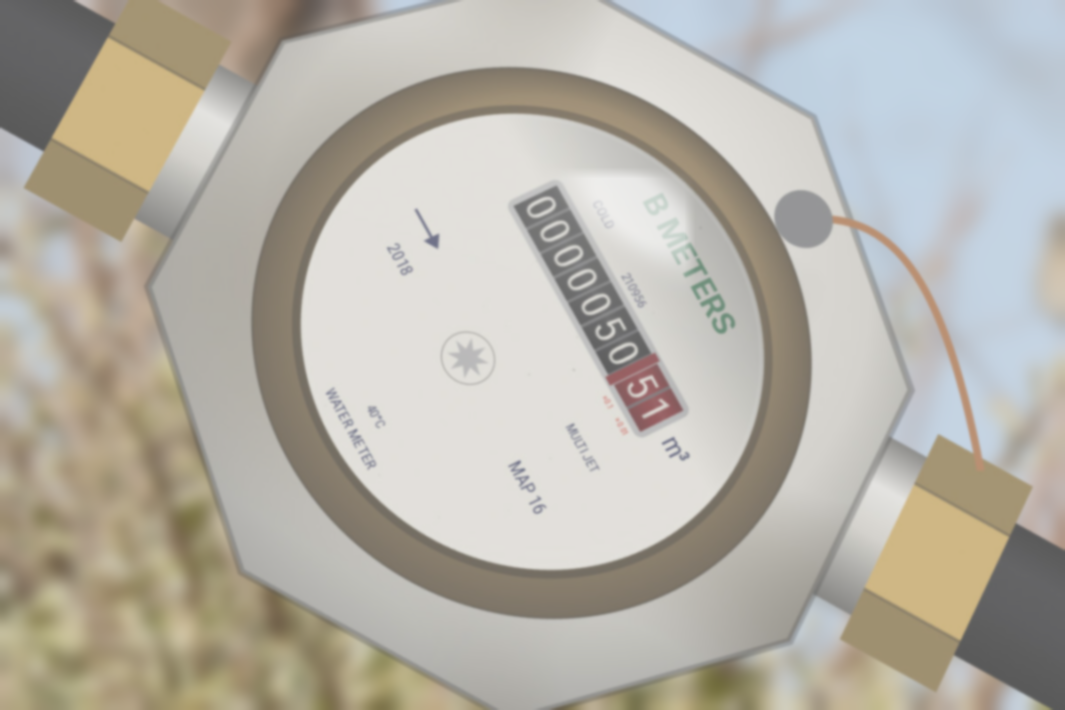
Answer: 50.51 (m³)
